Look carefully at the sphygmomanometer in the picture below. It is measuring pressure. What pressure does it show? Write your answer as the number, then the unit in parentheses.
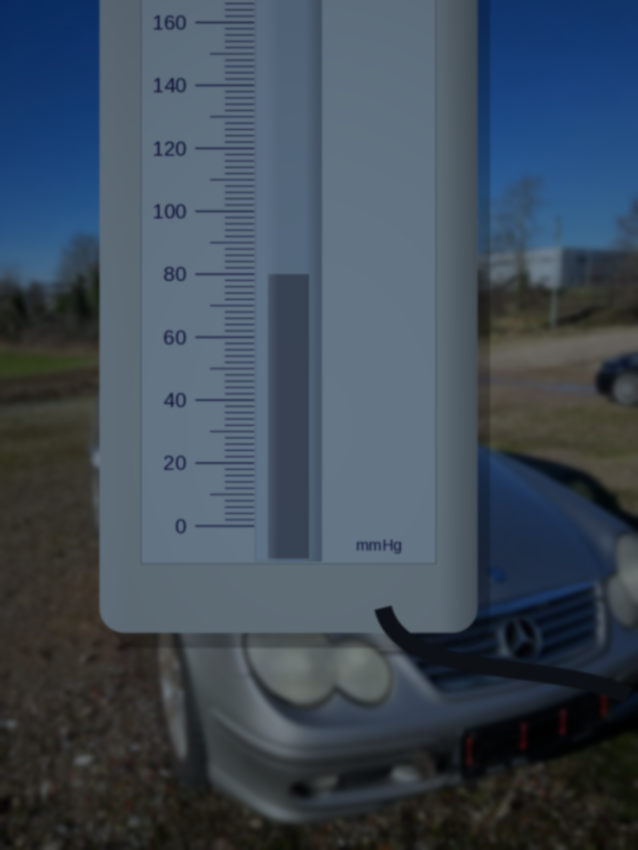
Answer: 80 (mmHg)
